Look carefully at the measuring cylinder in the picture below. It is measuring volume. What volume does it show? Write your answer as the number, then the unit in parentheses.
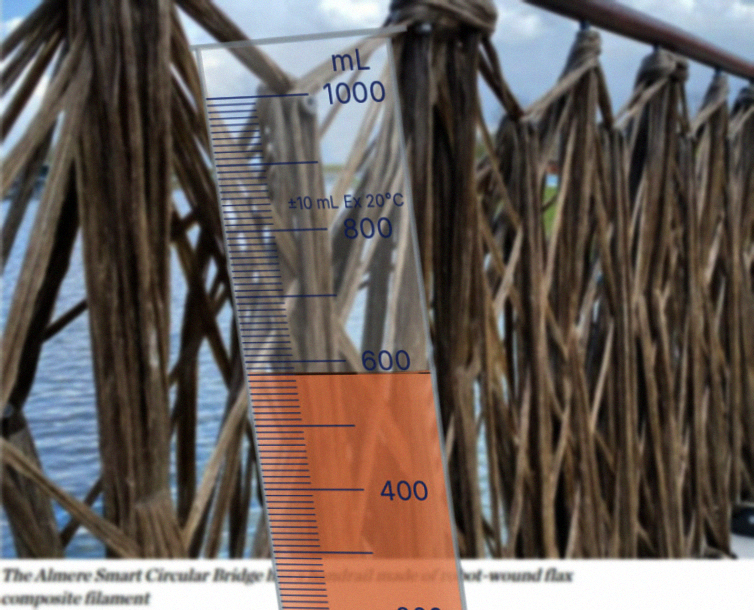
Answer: 580 (mL)
